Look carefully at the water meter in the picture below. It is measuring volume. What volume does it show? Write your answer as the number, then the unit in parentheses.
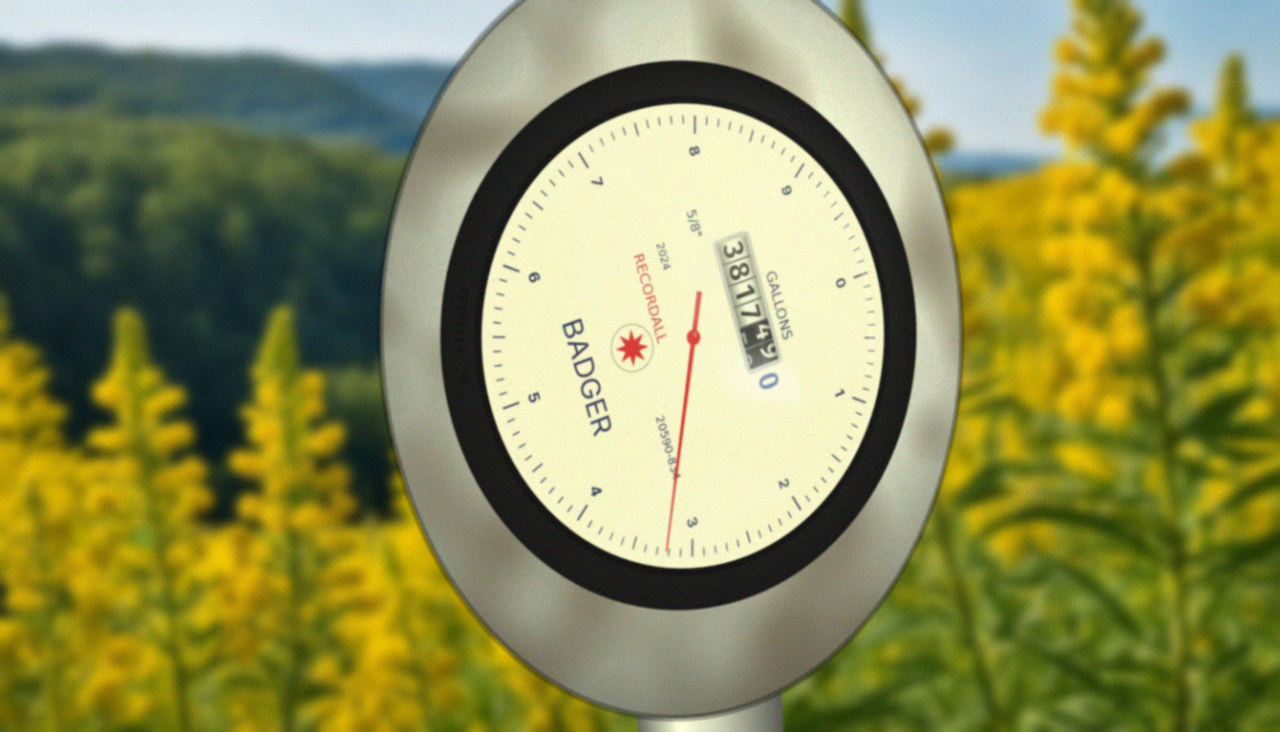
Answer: 3817493.2 (gal)
